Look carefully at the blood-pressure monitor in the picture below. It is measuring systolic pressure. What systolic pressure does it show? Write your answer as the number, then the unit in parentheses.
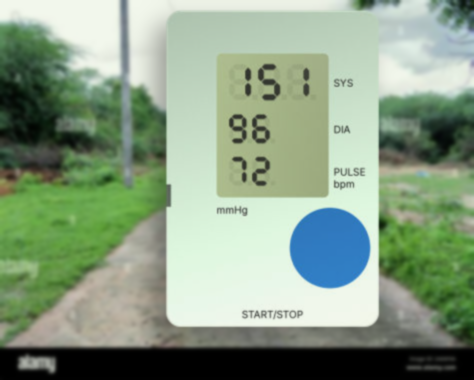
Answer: 151 (mmHg)
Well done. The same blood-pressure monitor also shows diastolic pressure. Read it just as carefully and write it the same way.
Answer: 96 (mmHg)
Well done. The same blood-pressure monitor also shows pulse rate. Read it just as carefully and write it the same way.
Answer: 72 (bpm)
